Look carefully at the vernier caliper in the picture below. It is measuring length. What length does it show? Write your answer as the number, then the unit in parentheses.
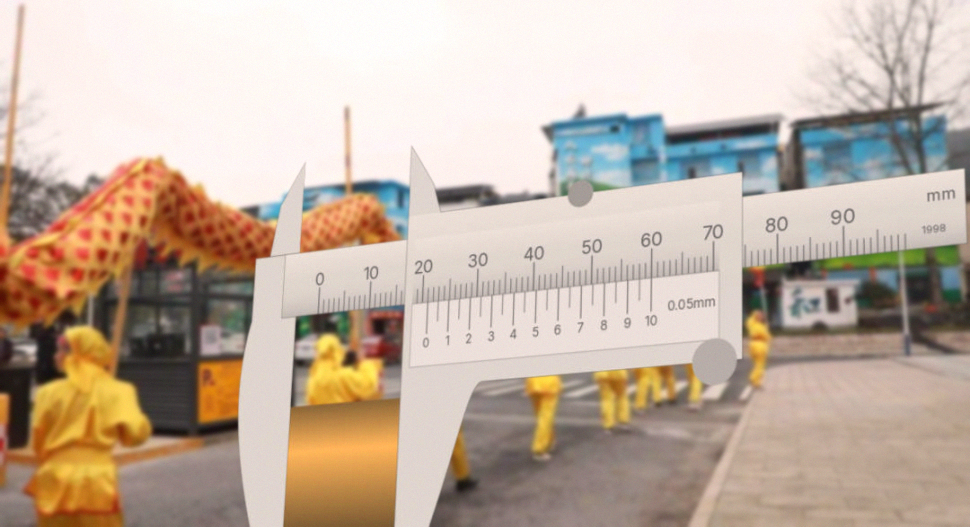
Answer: 21.0 (mm)
